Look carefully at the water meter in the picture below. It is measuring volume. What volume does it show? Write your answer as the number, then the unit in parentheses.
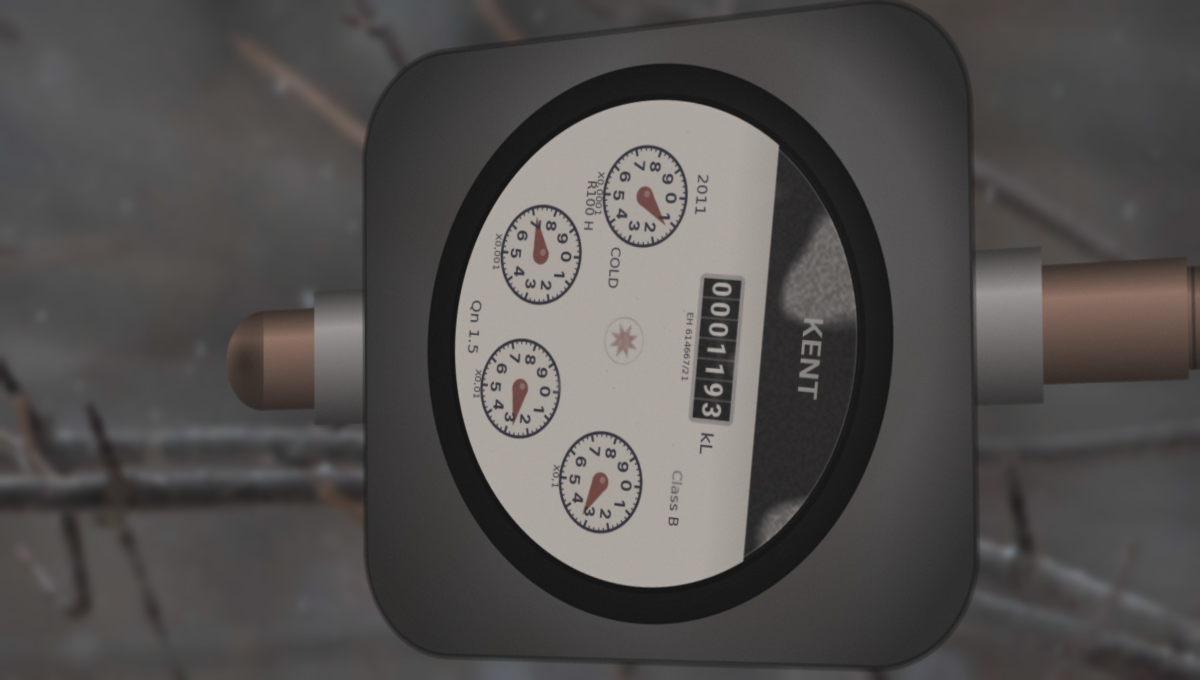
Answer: 1193.3271 (kL)
